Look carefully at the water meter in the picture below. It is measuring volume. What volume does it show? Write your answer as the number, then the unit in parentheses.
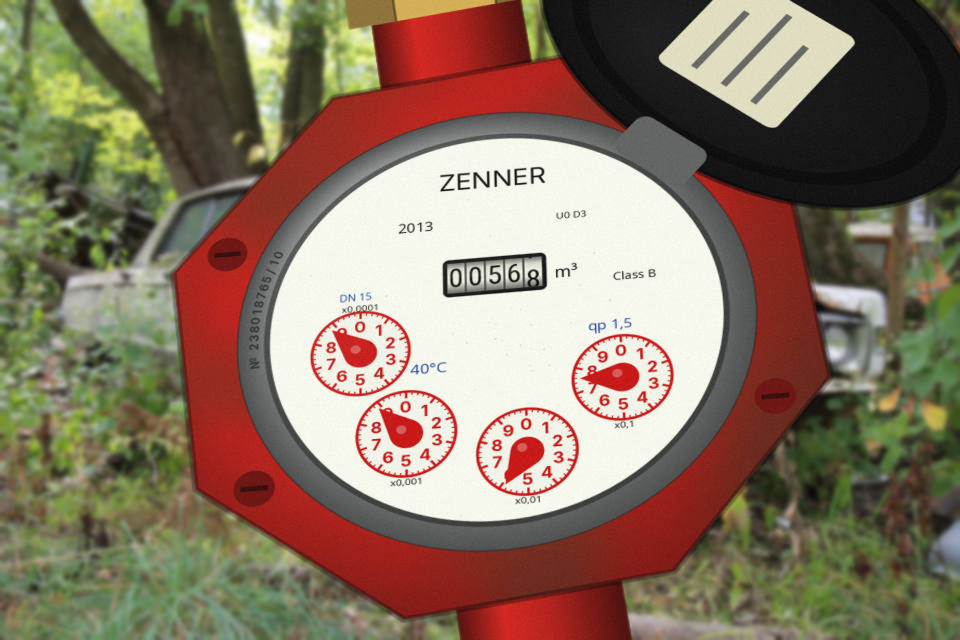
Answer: 567.7588 (m³)
